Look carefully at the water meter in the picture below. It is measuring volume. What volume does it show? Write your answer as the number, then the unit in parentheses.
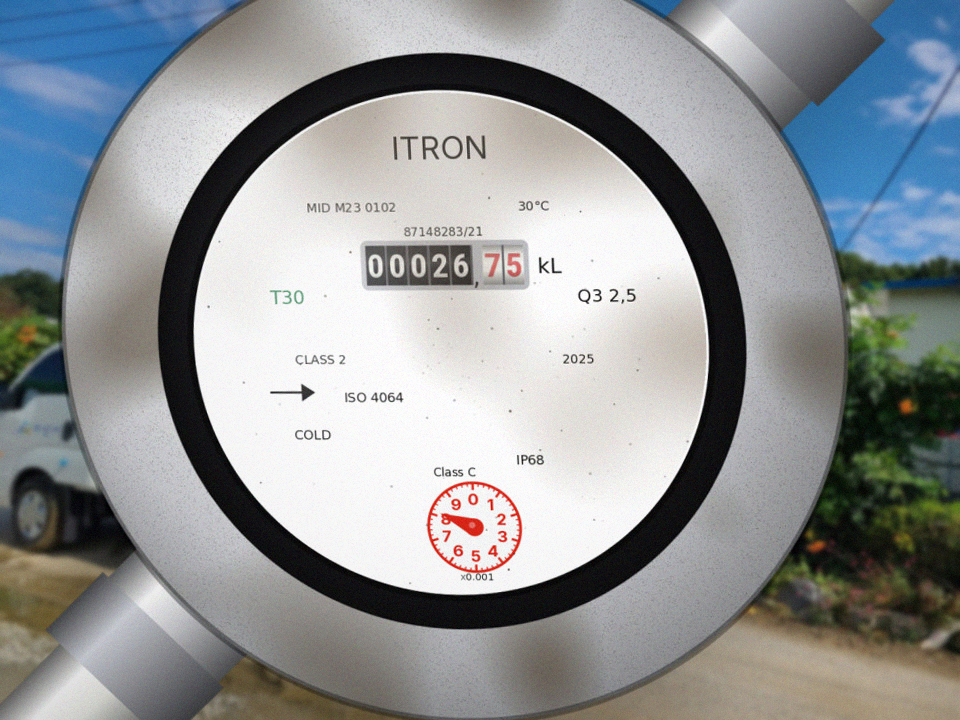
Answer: 26.758 (kL)
